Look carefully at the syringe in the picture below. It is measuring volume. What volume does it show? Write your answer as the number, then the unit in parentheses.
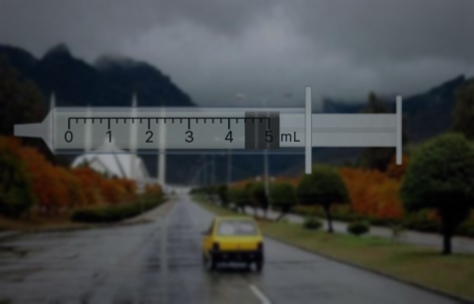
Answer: 4.4 (mL)
